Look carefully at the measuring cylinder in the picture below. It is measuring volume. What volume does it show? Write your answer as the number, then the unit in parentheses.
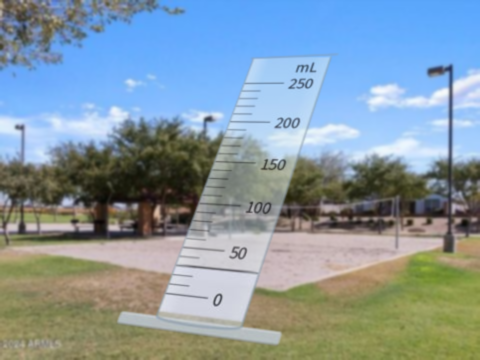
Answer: 30 (mL)
